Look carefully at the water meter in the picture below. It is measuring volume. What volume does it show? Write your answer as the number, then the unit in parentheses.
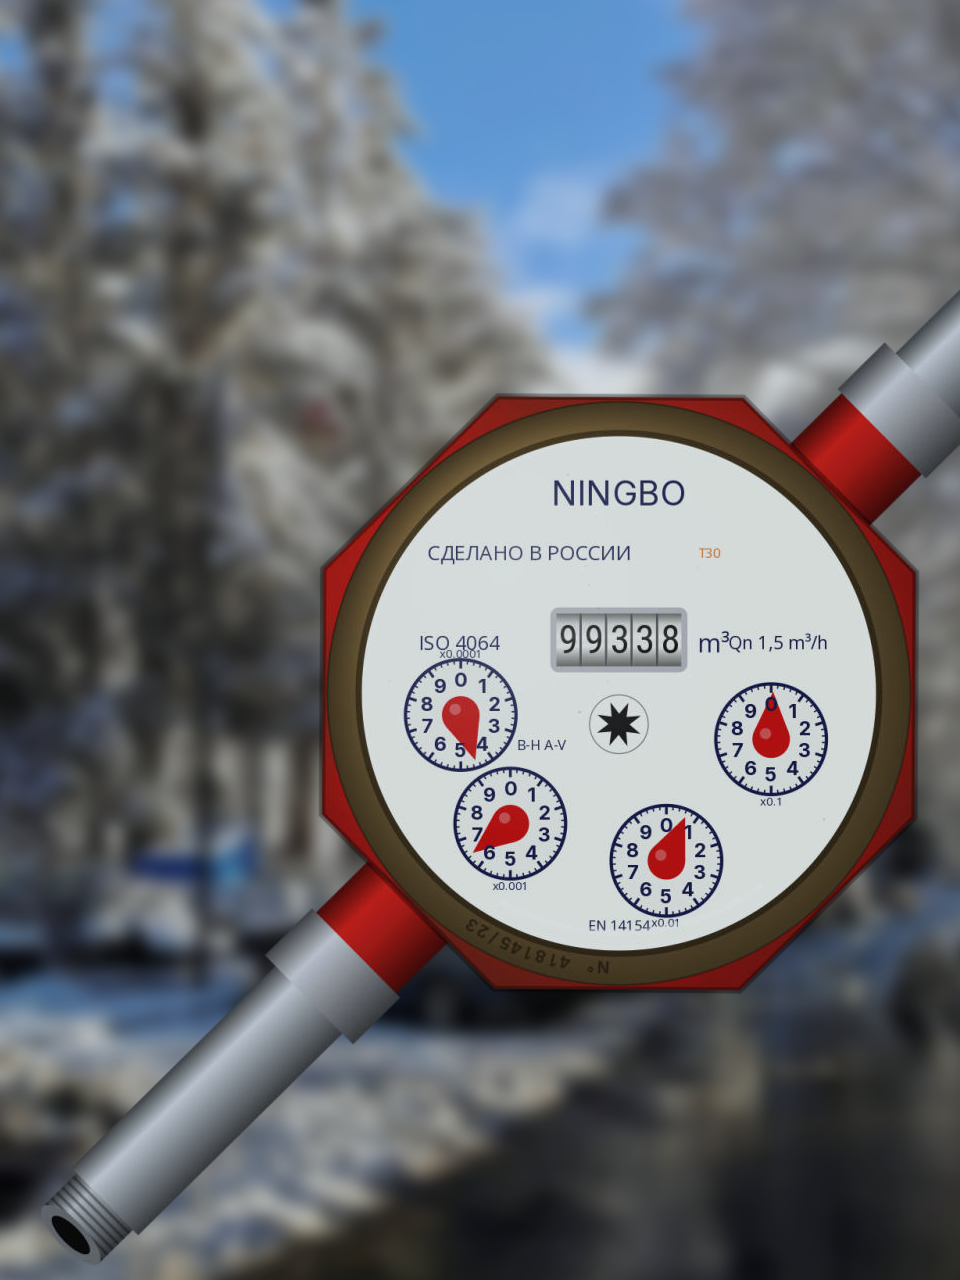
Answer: 99338.0064 (m³)
